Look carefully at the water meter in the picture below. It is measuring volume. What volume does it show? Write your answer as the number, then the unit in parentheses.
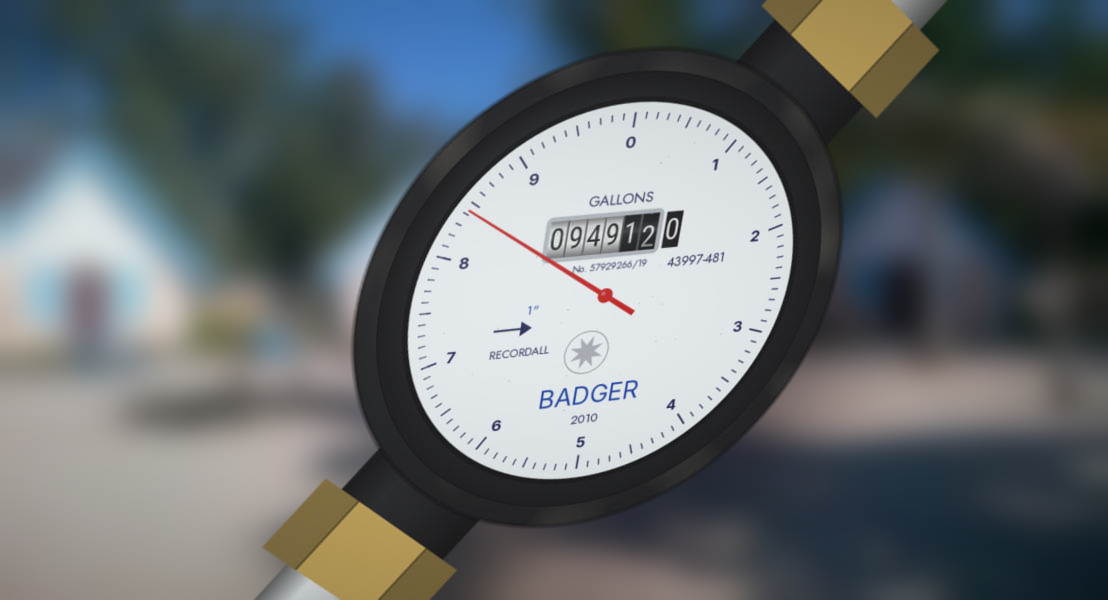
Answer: 949118.4 (gal)
